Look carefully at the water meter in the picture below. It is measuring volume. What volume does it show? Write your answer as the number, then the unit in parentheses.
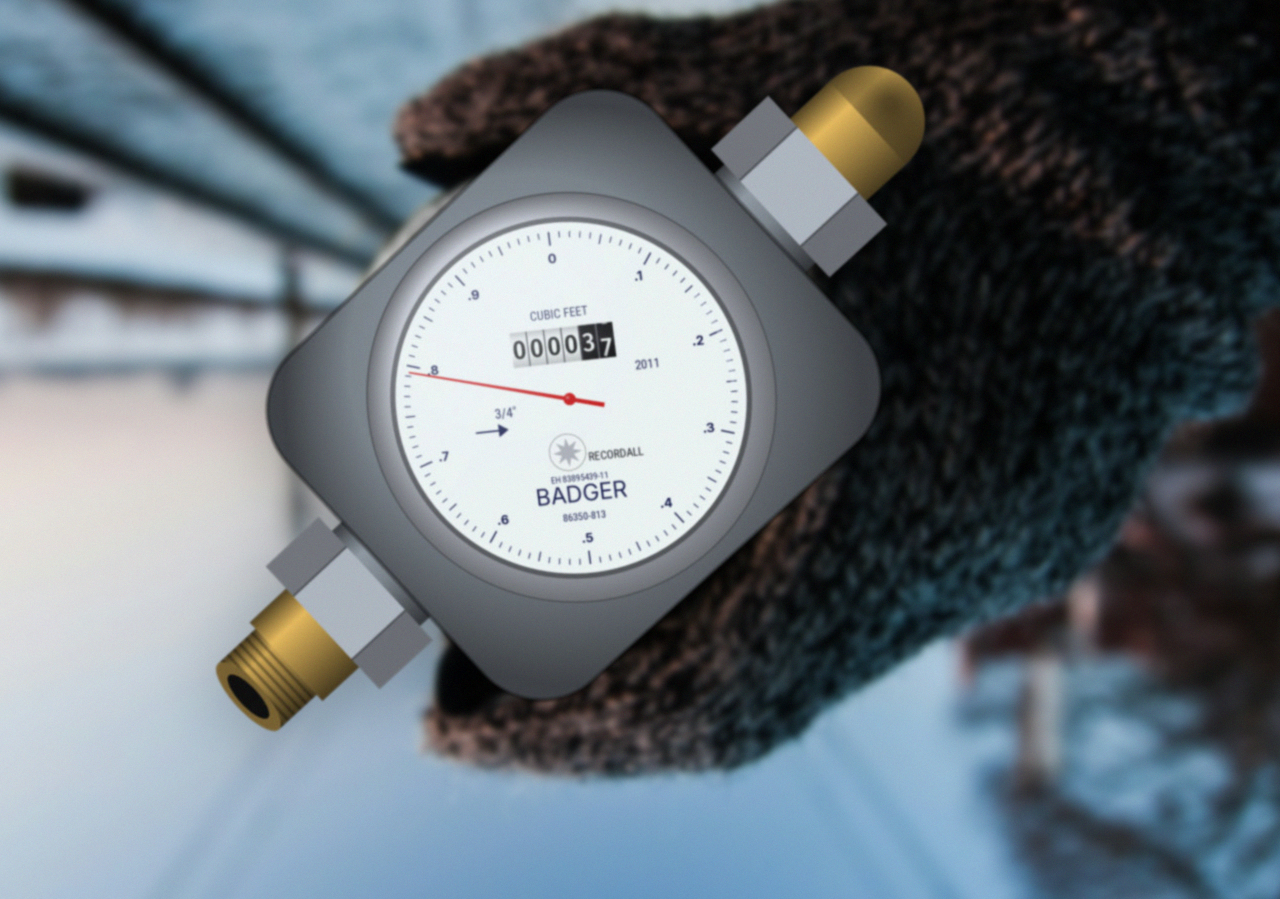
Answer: 36.79 (ft³)
